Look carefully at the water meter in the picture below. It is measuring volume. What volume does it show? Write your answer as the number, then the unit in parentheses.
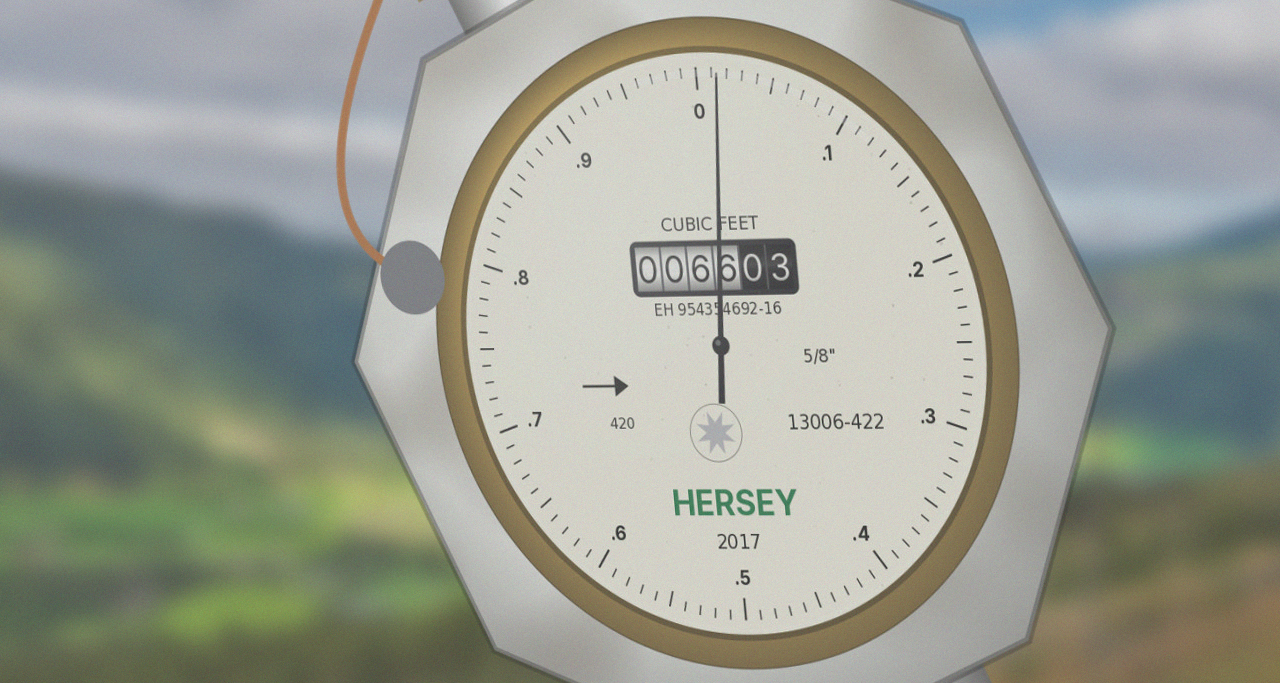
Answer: 6603.01 (ft³)
